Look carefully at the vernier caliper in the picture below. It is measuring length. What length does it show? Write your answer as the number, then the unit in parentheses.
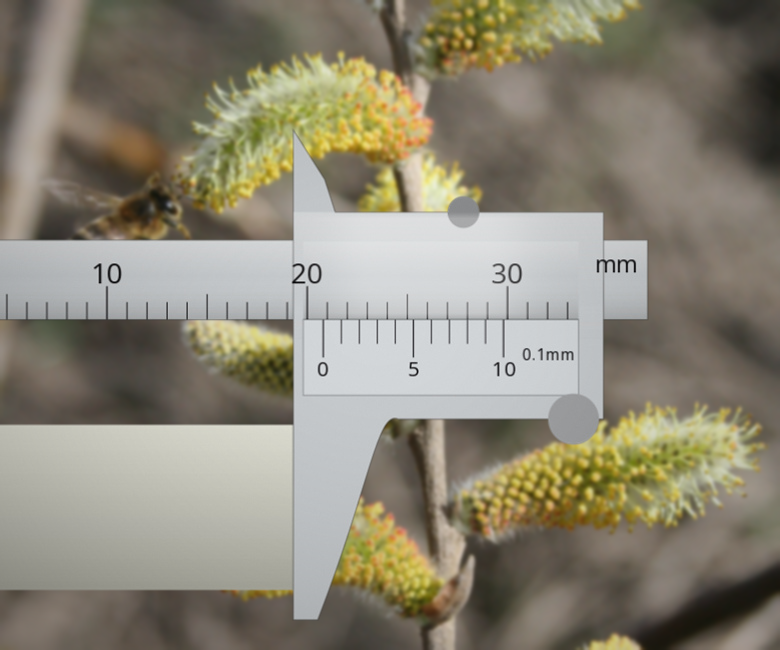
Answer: 20.8 (mm)
